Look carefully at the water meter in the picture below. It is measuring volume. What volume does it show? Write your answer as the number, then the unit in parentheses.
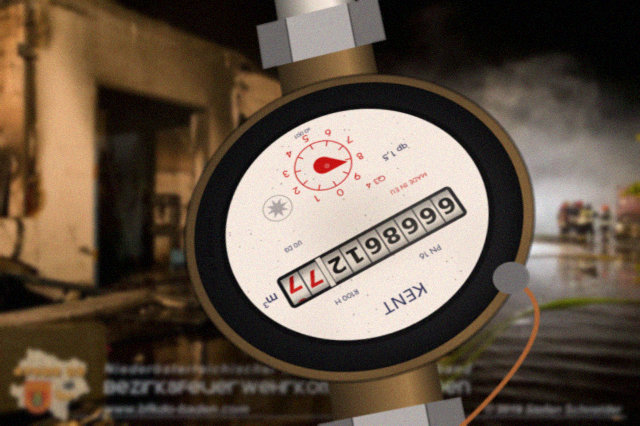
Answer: 6668612.768 (m³)
